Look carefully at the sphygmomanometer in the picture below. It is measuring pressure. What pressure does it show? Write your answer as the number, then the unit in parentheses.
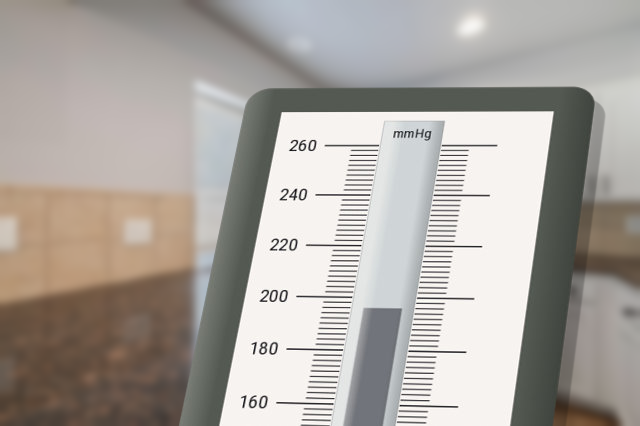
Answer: 196 (mmHg)
